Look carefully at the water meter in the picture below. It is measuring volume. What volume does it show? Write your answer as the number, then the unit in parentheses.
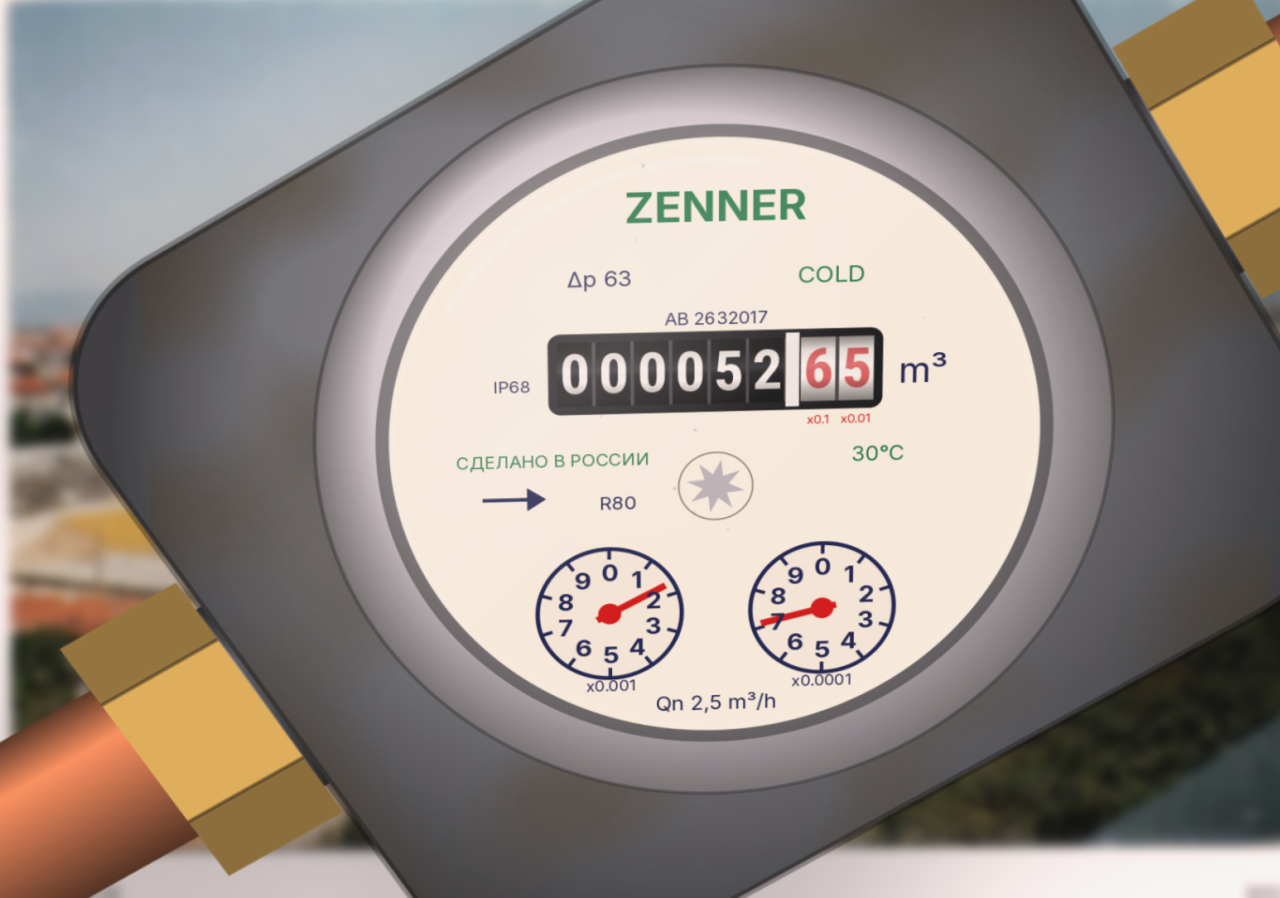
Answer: 52.6517 (m³)
